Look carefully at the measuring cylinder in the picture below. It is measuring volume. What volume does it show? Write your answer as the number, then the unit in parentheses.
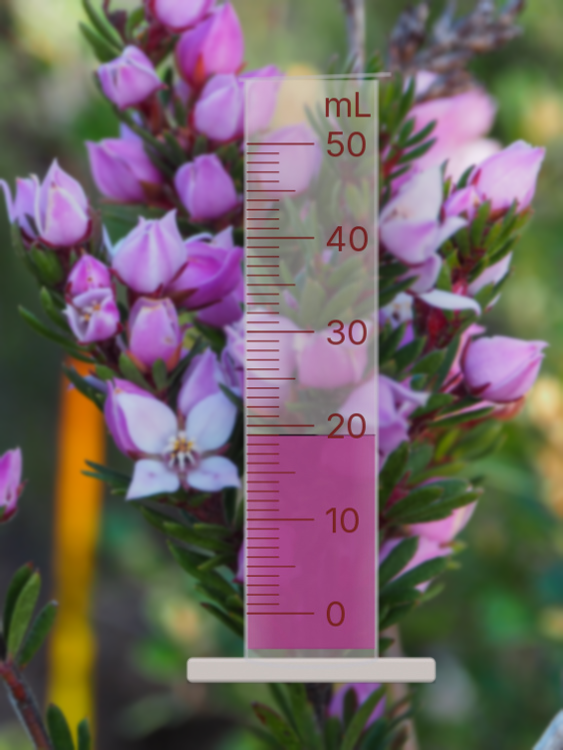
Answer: 19 (mL)
